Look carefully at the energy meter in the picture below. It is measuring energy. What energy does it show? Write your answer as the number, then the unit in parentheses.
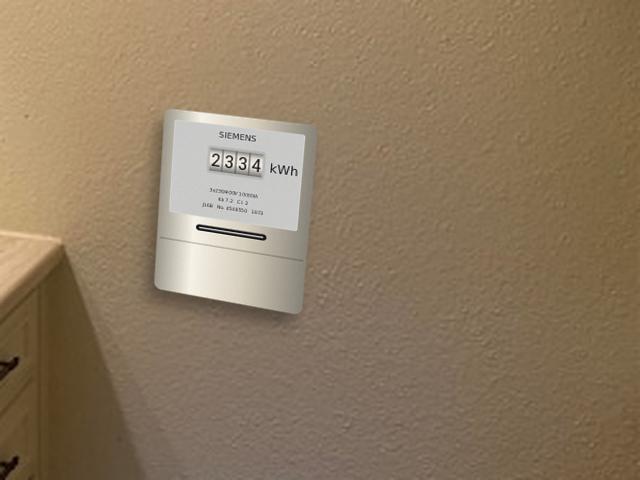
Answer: 2334 (kWh)
